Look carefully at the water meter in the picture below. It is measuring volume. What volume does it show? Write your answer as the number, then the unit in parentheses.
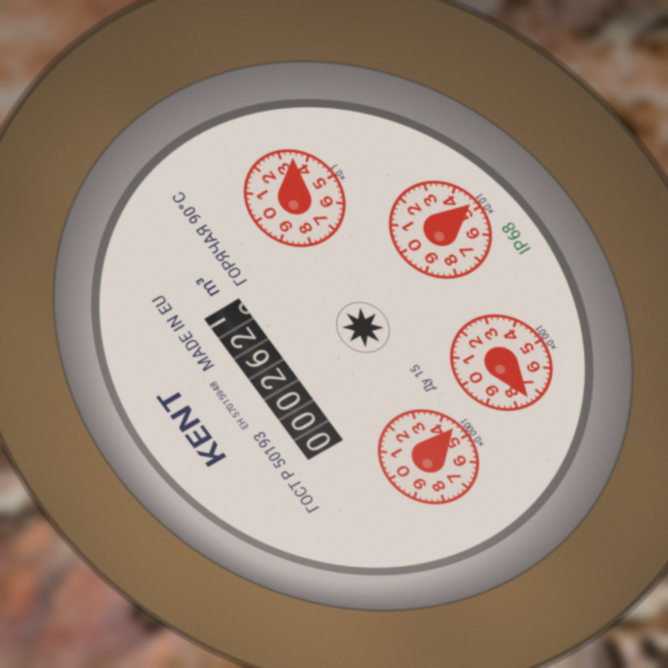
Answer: 2621.3474 (m³)
